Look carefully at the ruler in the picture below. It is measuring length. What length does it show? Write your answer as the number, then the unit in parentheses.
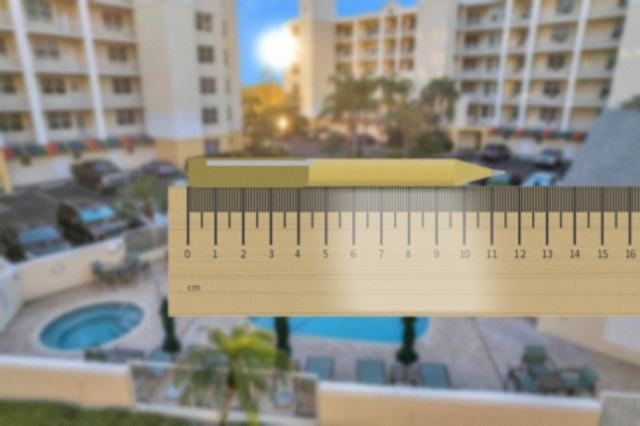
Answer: 11.5 (cm)
